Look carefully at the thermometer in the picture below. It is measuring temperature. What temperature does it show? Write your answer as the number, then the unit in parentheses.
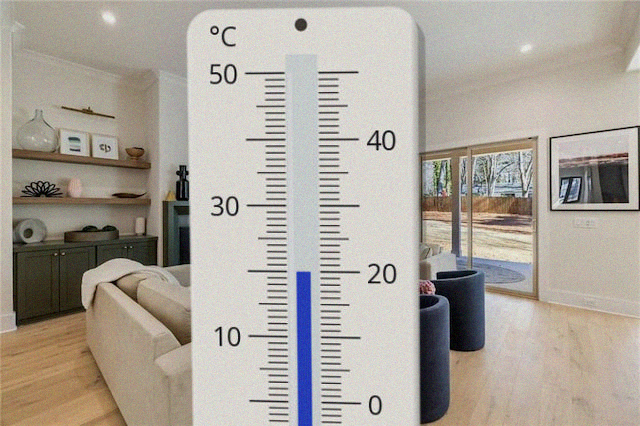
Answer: 20 (°C)
